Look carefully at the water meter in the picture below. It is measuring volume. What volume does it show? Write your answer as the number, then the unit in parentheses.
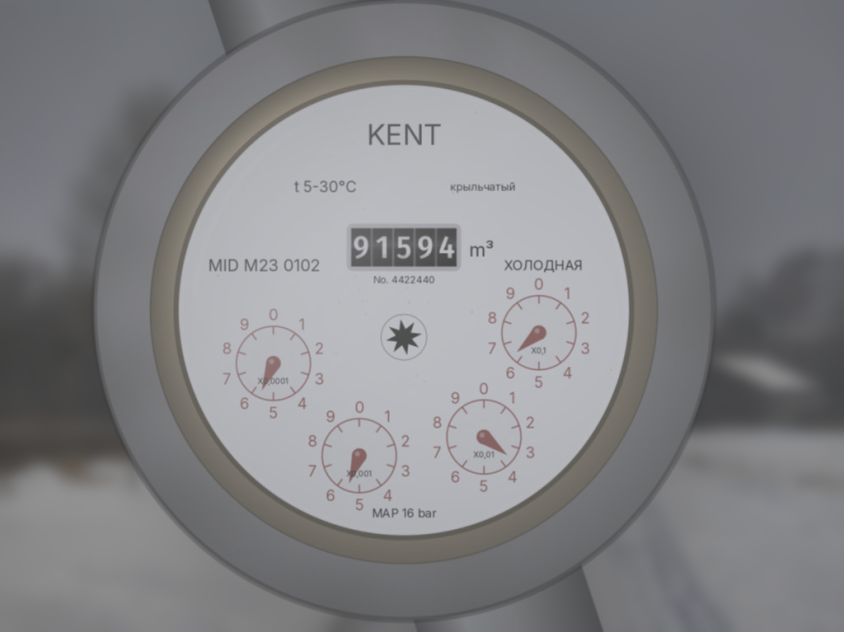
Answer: 91594.6355 (m³)
